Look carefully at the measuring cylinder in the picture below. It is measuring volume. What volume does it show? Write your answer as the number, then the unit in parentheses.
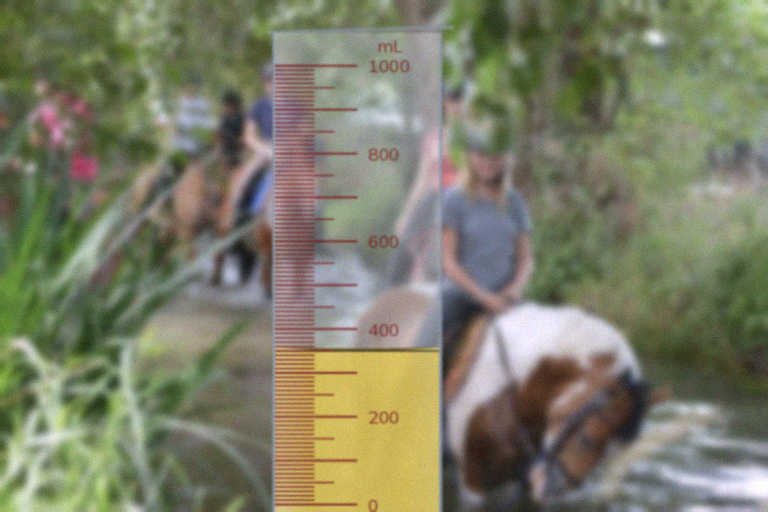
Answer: 350 (mL)
